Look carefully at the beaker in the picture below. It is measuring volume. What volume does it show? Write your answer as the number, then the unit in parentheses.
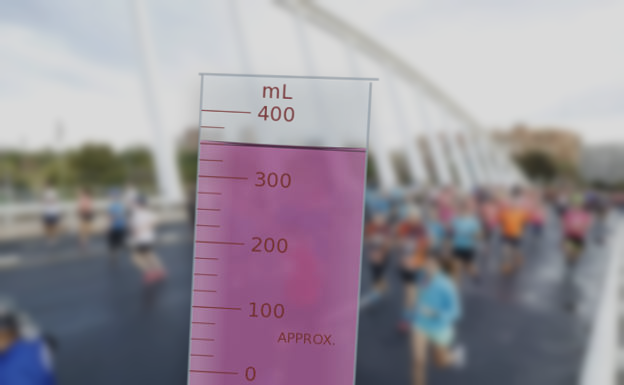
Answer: 350 (mL)
